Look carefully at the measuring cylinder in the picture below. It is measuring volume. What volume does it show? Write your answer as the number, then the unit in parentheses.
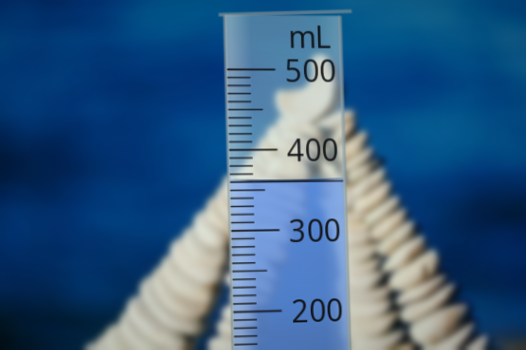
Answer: 360 (mL)
